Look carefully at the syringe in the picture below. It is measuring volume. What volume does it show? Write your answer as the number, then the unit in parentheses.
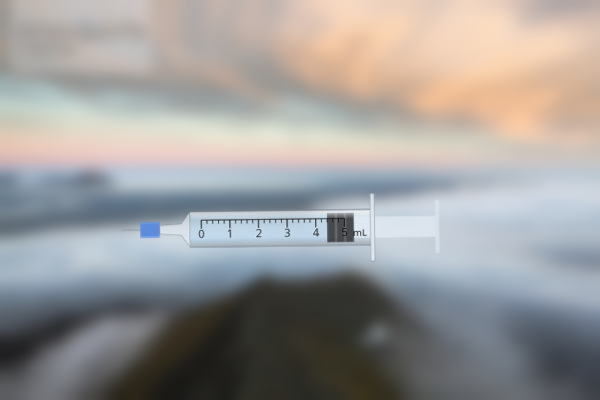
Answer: 4.4 (mL)
